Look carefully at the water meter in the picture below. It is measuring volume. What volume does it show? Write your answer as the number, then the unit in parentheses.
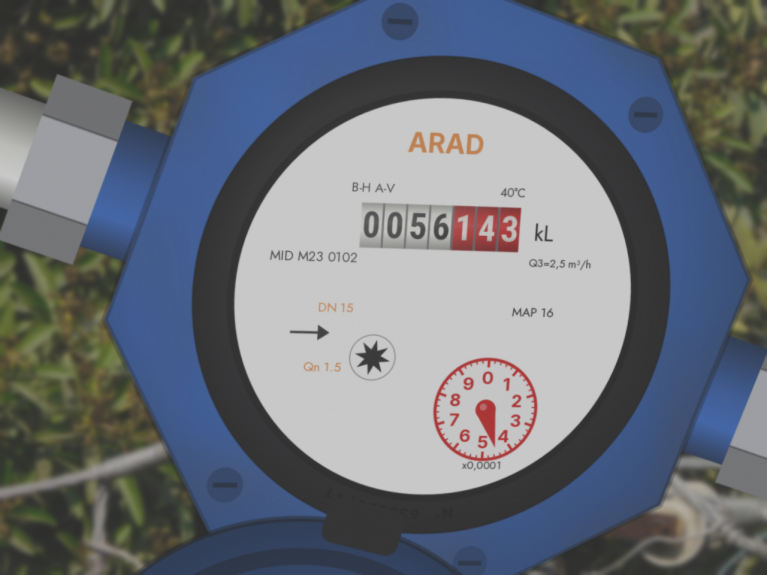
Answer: 56.1434 (kL)
